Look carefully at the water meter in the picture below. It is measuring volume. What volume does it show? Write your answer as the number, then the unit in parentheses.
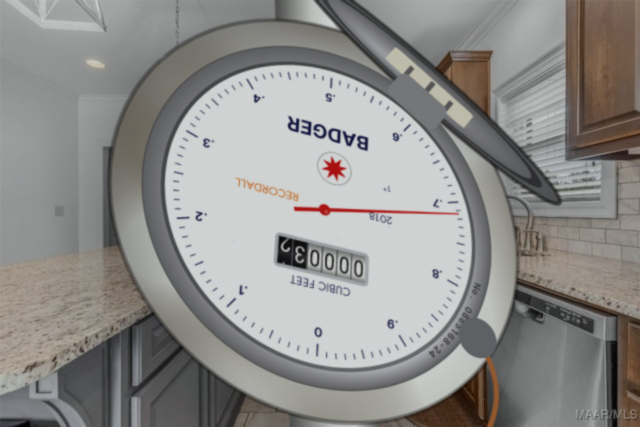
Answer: 31.71 (ft³)
